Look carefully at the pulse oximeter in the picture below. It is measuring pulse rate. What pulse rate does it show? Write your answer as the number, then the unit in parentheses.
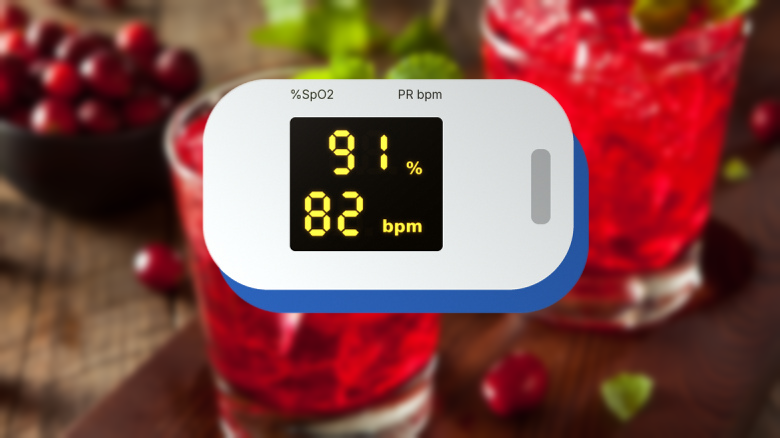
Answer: 82 (bpm)
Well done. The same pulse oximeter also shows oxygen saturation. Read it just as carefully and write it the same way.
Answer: 91 (%)
